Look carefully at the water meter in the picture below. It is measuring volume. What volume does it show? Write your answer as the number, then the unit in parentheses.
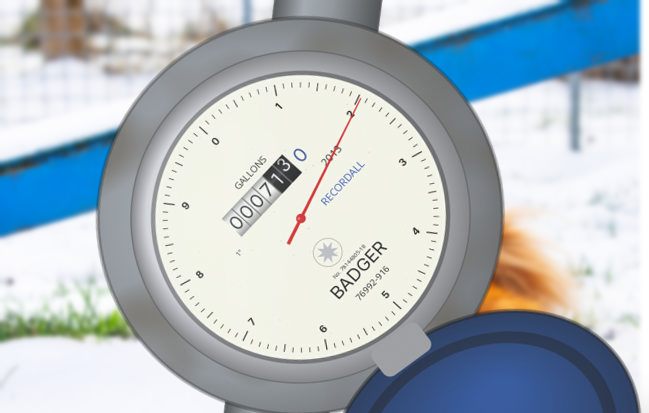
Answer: 7132.0 (gal)
